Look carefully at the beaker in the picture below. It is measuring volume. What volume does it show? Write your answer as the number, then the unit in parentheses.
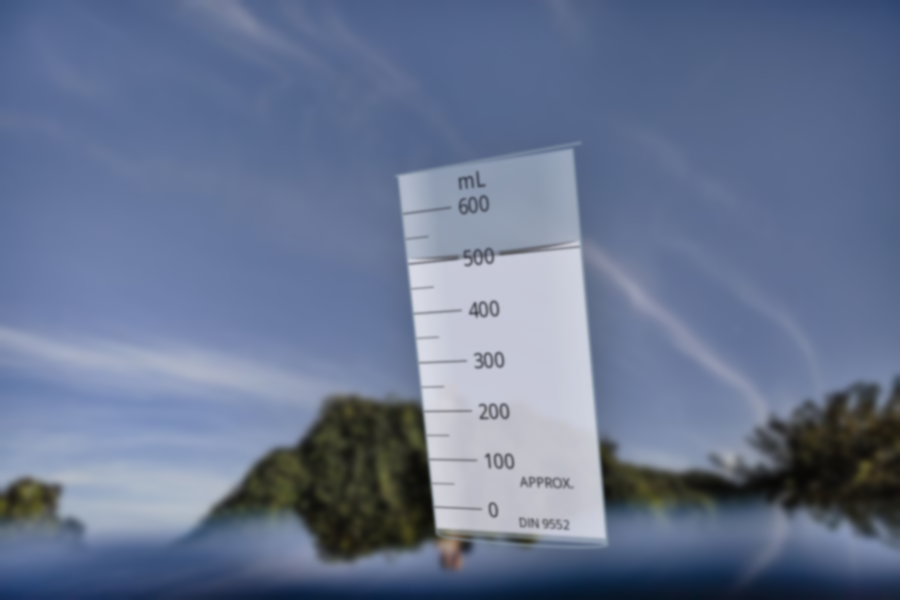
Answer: 500 (mL)
